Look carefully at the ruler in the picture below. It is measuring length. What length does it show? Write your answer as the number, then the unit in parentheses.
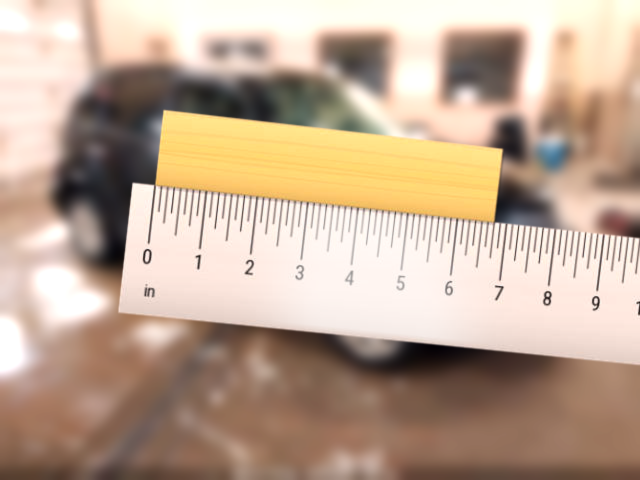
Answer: 6.75 (in)
